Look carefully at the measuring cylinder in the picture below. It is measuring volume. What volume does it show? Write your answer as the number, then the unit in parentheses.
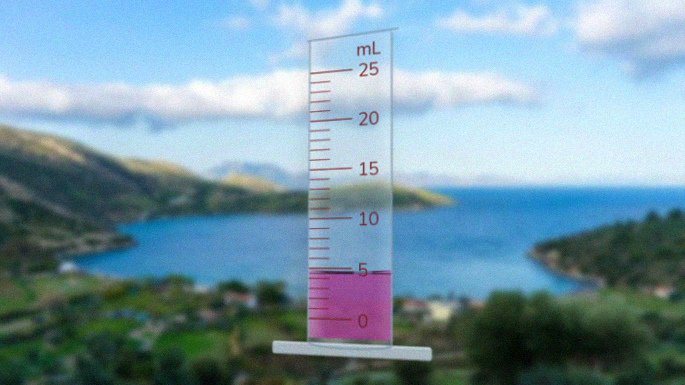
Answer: 4.5 (mL)
